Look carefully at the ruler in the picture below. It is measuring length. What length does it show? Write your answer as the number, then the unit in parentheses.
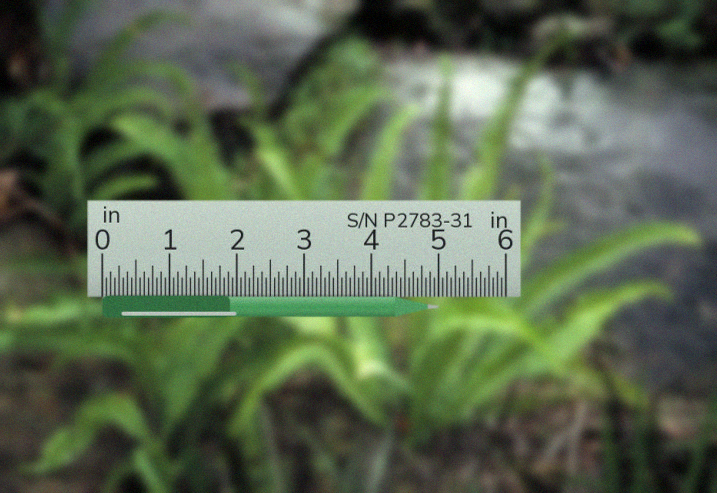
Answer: 5 (in)
